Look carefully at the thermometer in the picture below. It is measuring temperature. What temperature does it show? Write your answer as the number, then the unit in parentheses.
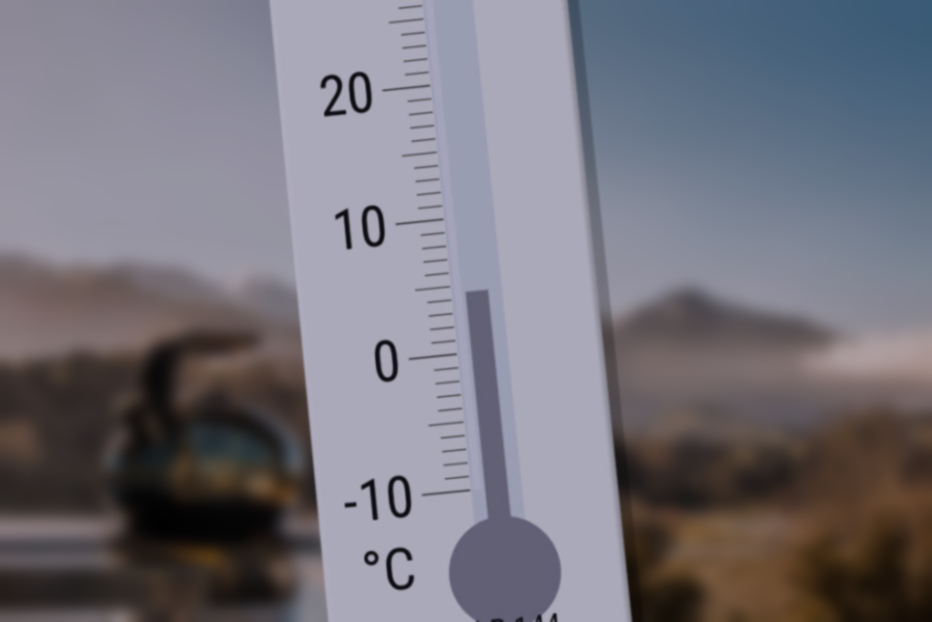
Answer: 4.5 (°C)
